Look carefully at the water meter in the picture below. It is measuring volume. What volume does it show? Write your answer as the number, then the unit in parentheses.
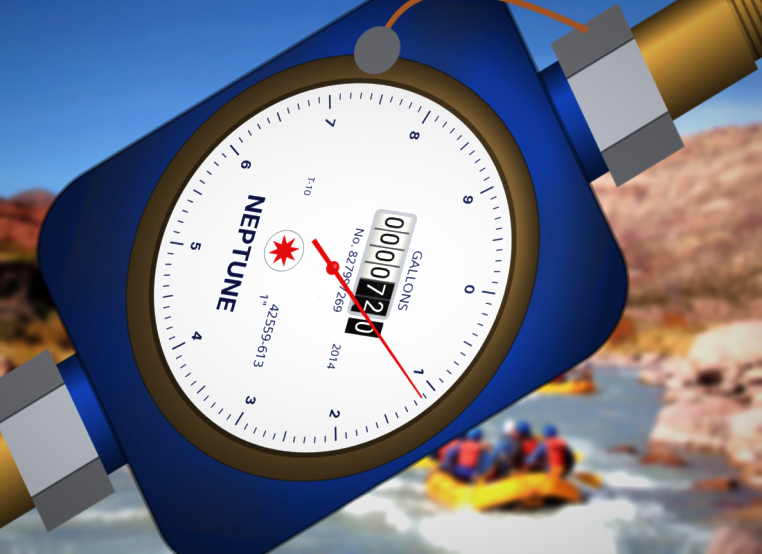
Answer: 721.1 (gal)
